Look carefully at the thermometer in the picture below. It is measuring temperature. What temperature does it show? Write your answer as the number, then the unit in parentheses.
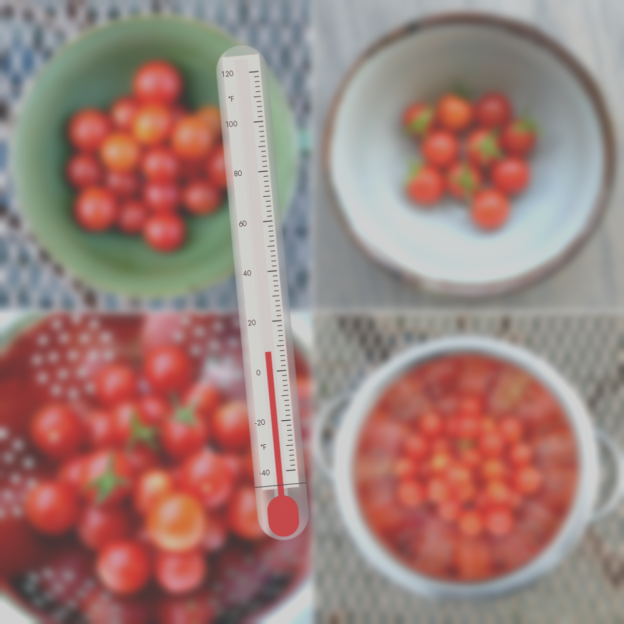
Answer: 8 (°F)
